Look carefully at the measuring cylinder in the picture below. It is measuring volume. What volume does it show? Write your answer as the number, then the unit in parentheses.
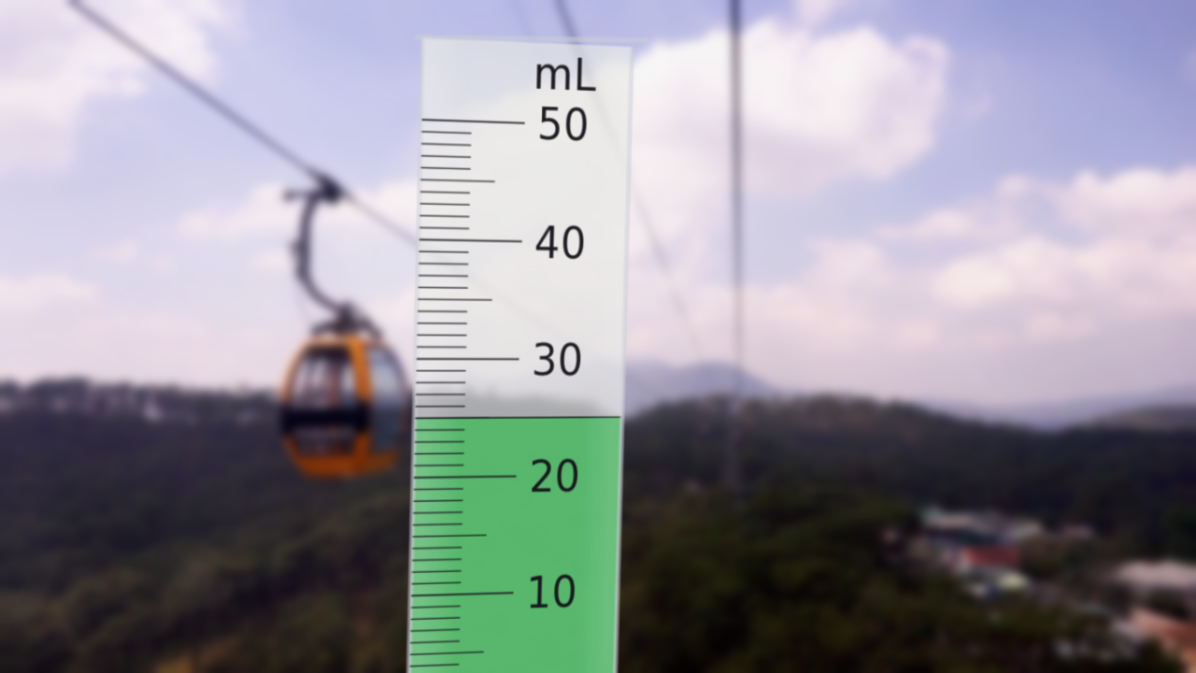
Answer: 25 (mL)
